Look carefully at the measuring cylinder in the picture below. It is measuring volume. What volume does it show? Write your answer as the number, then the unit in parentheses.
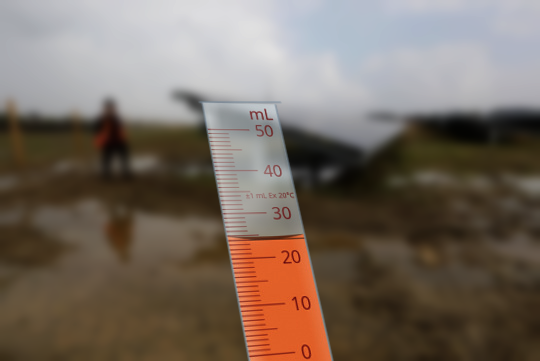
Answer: 24 (mL)
